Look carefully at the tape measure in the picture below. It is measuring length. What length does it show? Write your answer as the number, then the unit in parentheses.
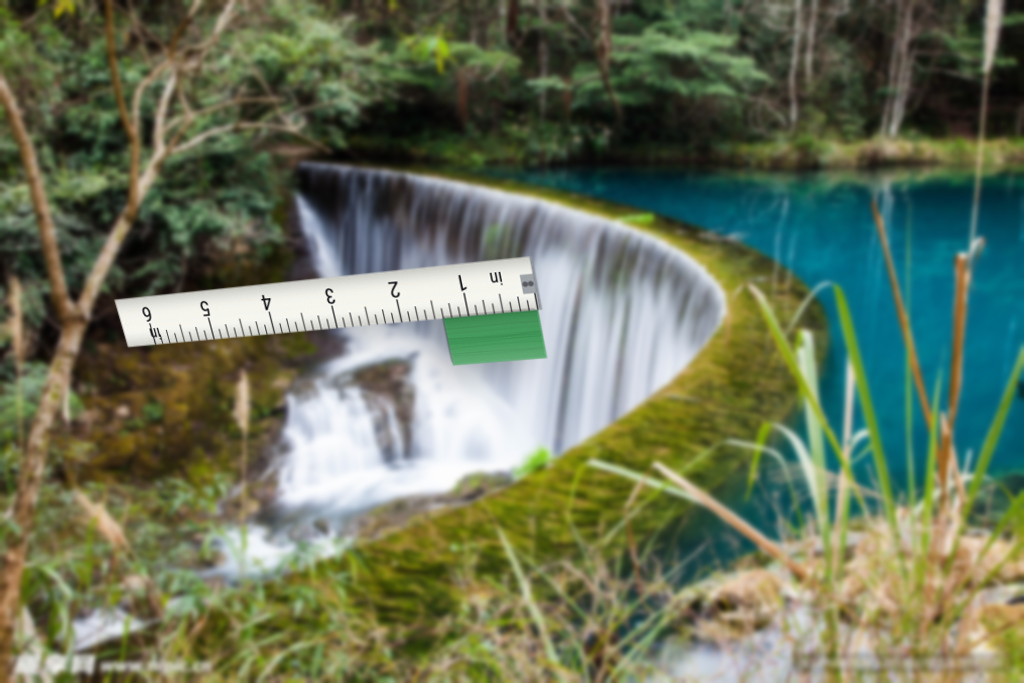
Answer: 1.375 (in)
